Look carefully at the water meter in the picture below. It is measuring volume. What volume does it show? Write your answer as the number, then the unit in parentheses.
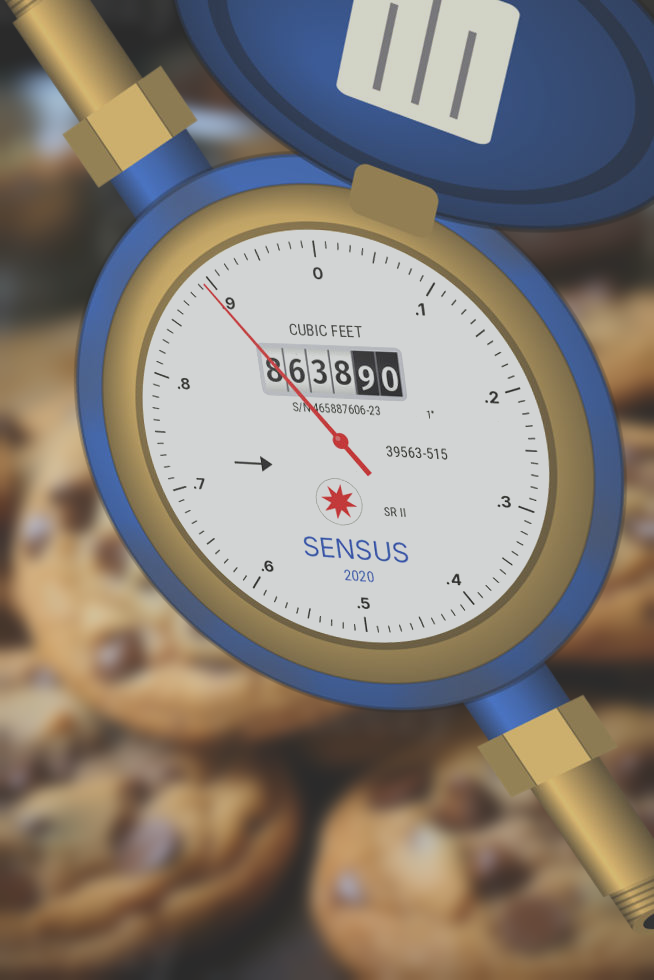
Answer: 863889.89 (ft³)
